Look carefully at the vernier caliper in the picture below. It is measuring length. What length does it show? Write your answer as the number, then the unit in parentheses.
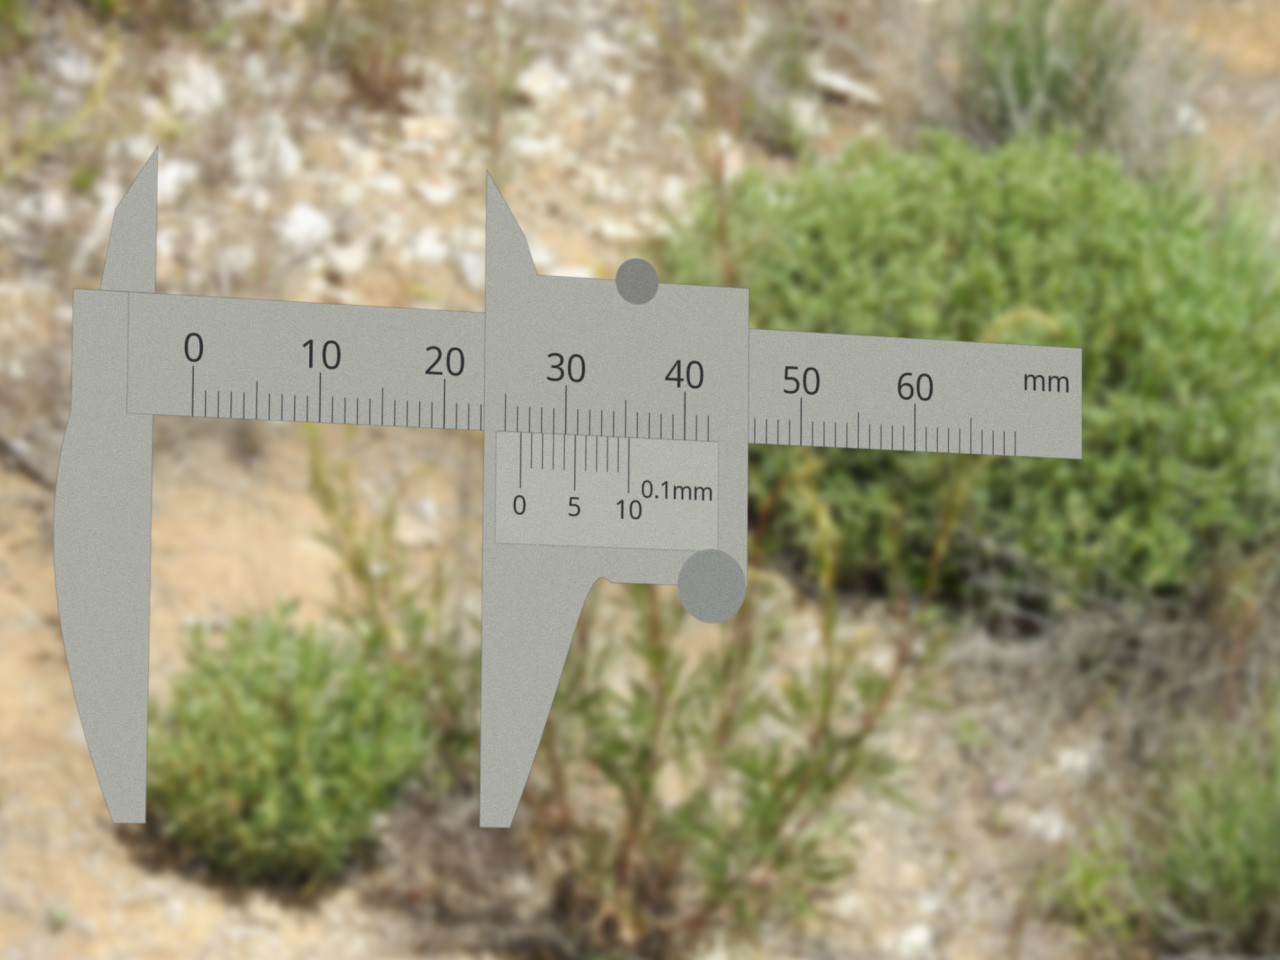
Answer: 26.3 (mm)
